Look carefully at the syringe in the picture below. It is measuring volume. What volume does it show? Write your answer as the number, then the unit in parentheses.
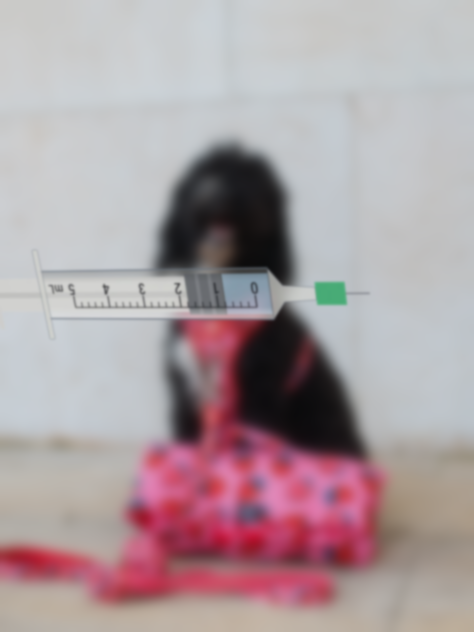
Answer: 0.8 (mL)
